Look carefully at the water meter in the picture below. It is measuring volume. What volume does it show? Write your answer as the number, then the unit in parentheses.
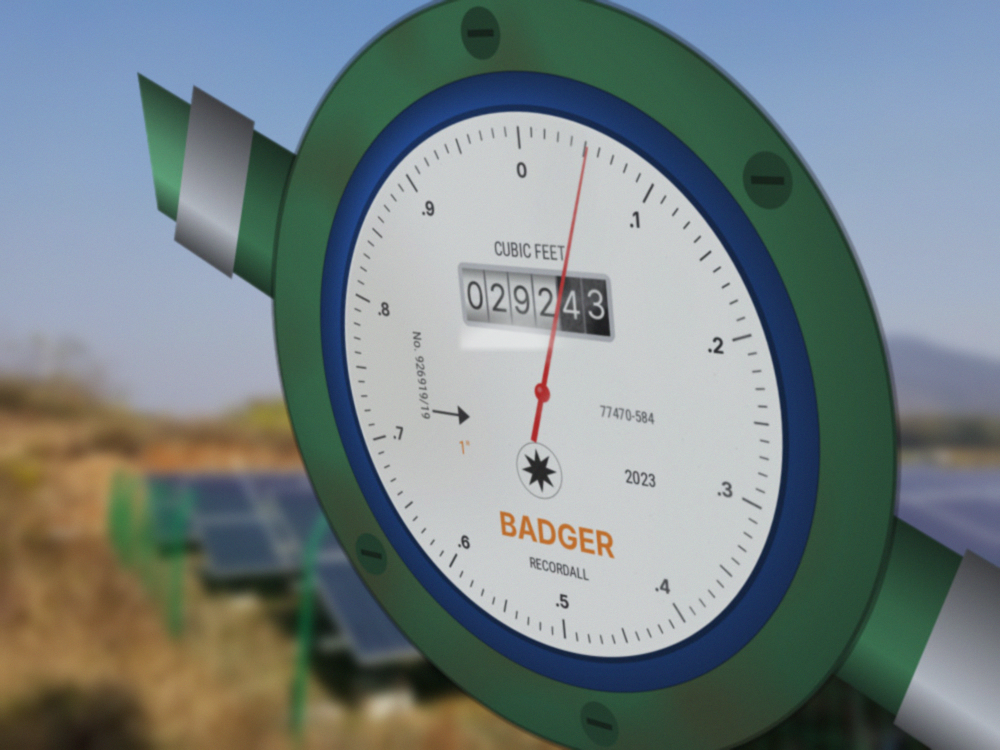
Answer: 29243.05 (ft³)
